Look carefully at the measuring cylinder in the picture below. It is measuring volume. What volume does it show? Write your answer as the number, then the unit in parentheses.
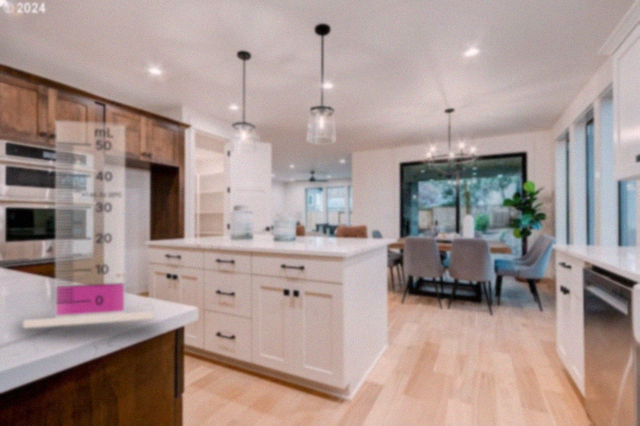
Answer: 5 (mL)
